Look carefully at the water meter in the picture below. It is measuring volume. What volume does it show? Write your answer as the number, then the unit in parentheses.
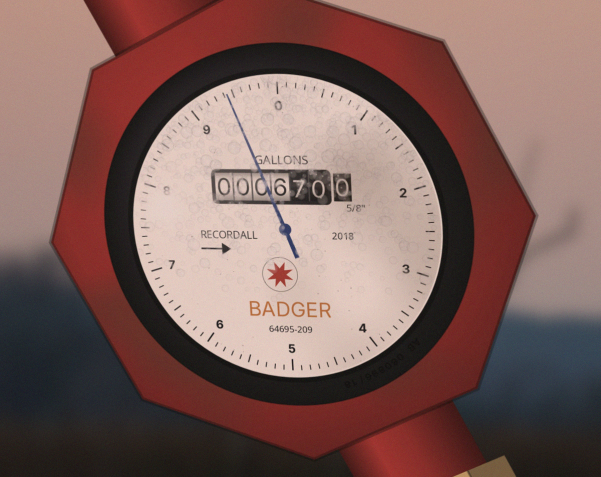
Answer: 6699.4 (gal)
